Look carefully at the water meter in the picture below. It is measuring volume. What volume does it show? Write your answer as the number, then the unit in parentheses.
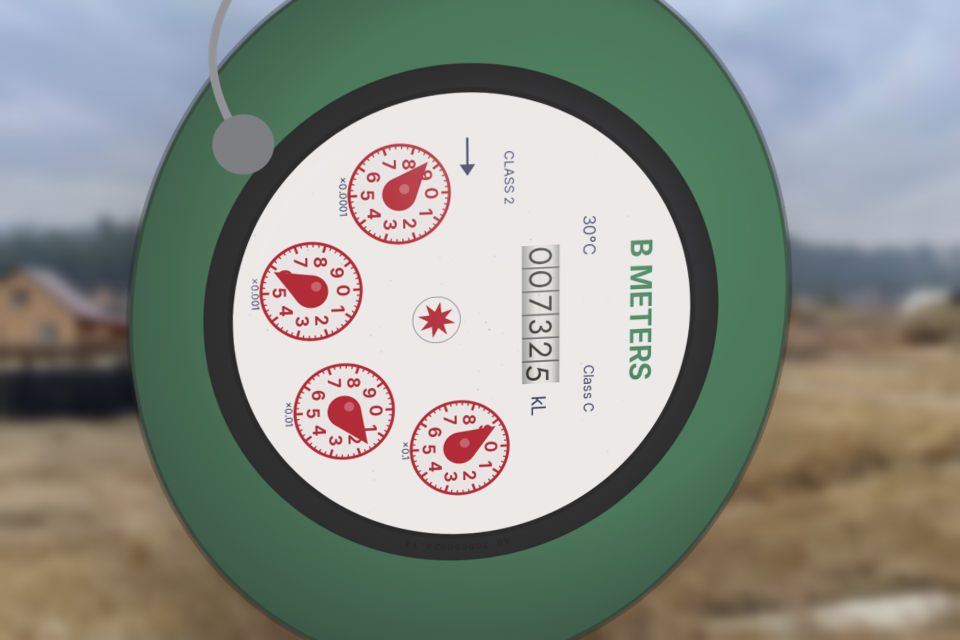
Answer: 7324.9158 (kL)
